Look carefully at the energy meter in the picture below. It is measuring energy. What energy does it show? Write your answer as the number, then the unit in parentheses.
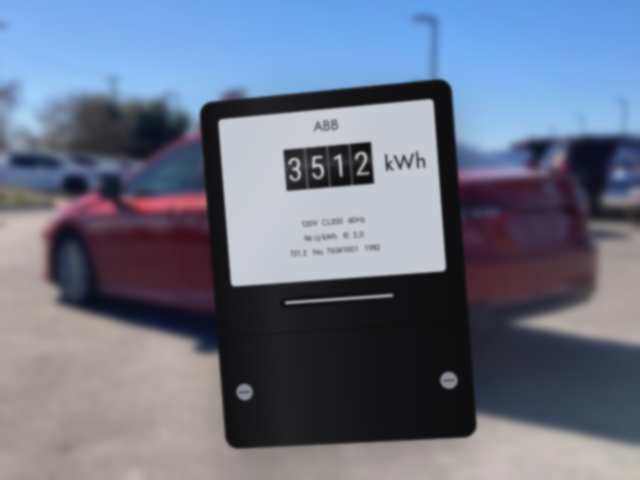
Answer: 3512 (kWh)
